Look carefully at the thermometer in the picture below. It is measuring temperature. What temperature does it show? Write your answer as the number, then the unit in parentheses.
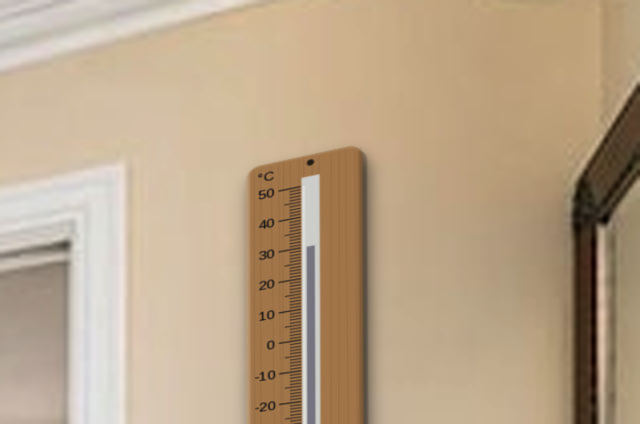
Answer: 30 (°C)
